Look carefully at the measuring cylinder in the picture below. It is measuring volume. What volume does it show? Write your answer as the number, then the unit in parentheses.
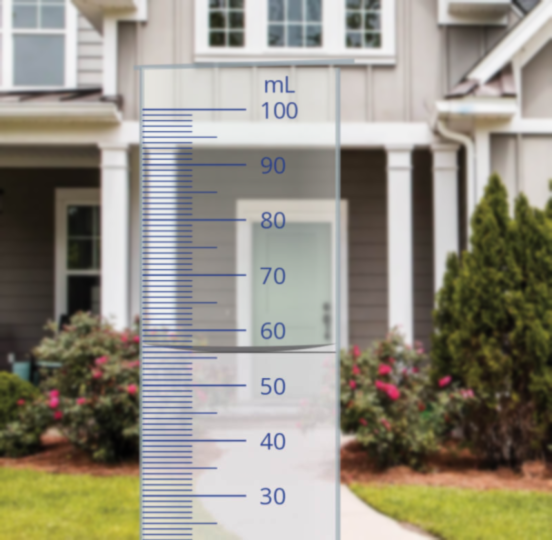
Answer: 56 (mL)
